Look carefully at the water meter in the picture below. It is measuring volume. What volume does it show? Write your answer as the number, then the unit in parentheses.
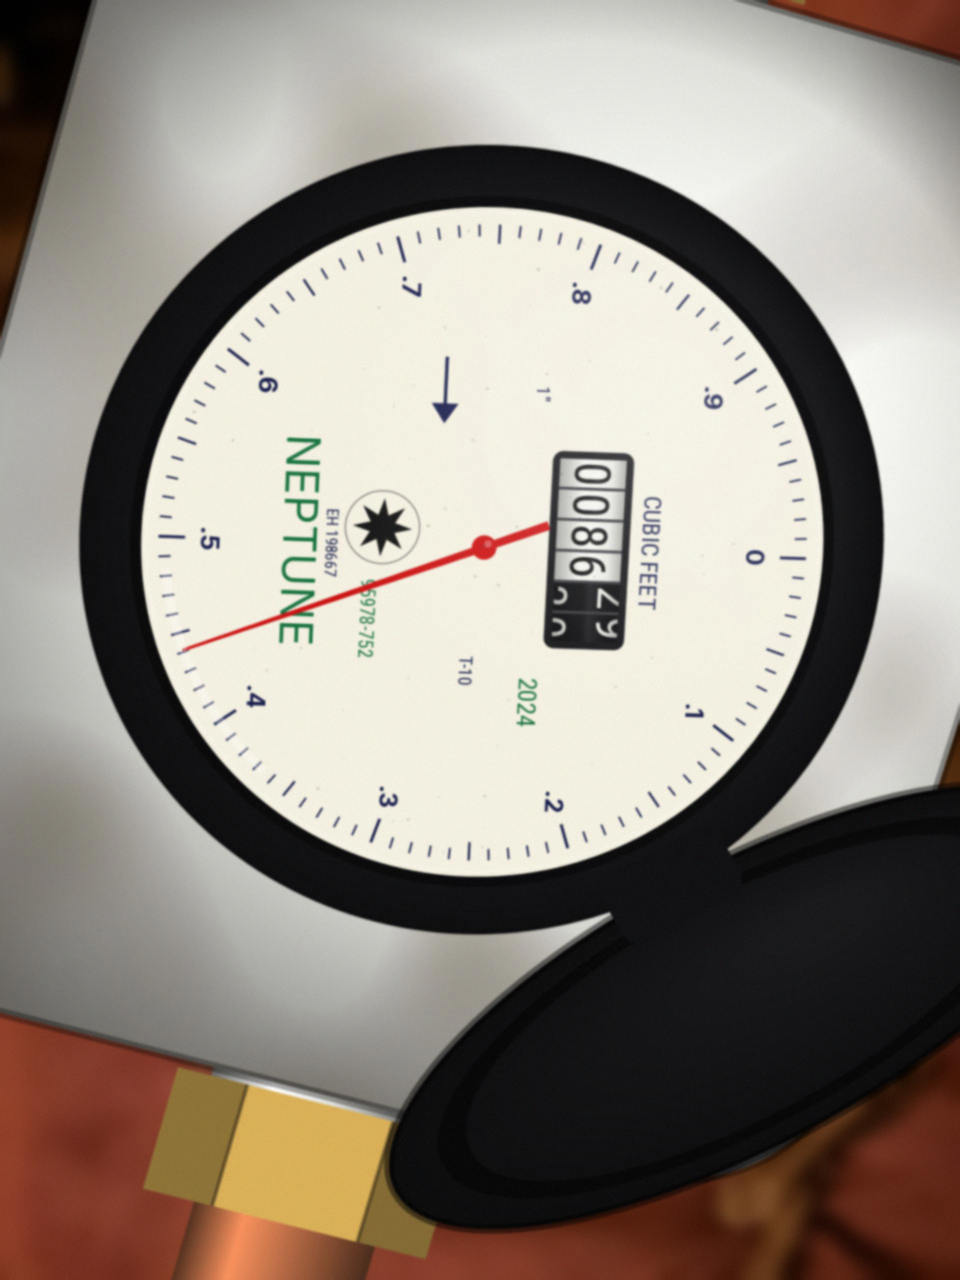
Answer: 8629.44 (ft³)
